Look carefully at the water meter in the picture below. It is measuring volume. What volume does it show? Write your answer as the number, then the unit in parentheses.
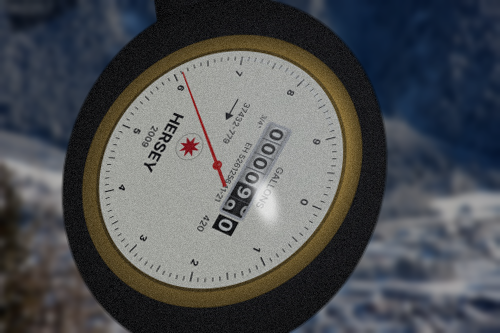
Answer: 986.1 (gal)
